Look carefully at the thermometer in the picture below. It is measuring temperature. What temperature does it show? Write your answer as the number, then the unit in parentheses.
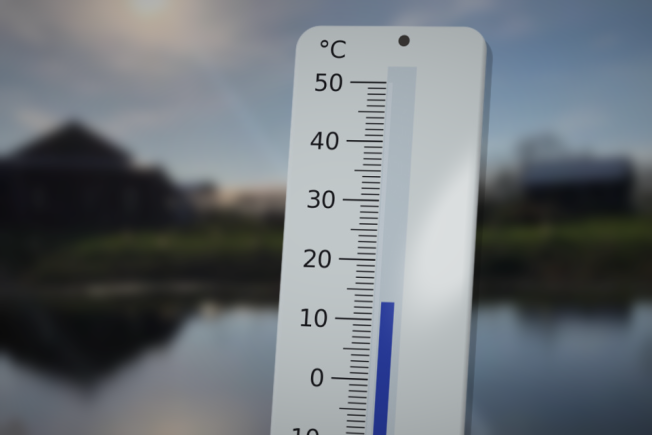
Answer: 13 (°C)
